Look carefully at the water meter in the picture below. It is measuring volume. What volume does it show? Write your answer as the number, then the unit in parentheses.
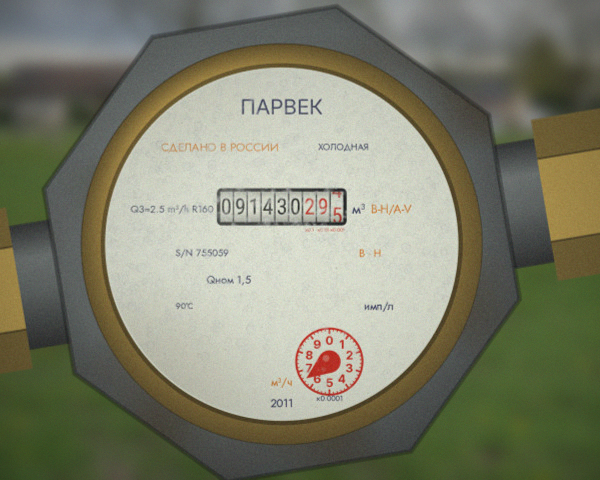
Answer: 91430.2946 (m³)
